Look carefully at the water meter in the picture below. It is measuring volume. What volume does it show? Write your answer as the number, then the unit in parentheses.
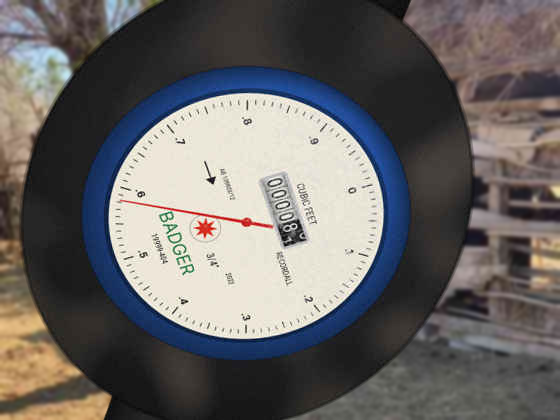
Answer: 80.58 (ft³)
